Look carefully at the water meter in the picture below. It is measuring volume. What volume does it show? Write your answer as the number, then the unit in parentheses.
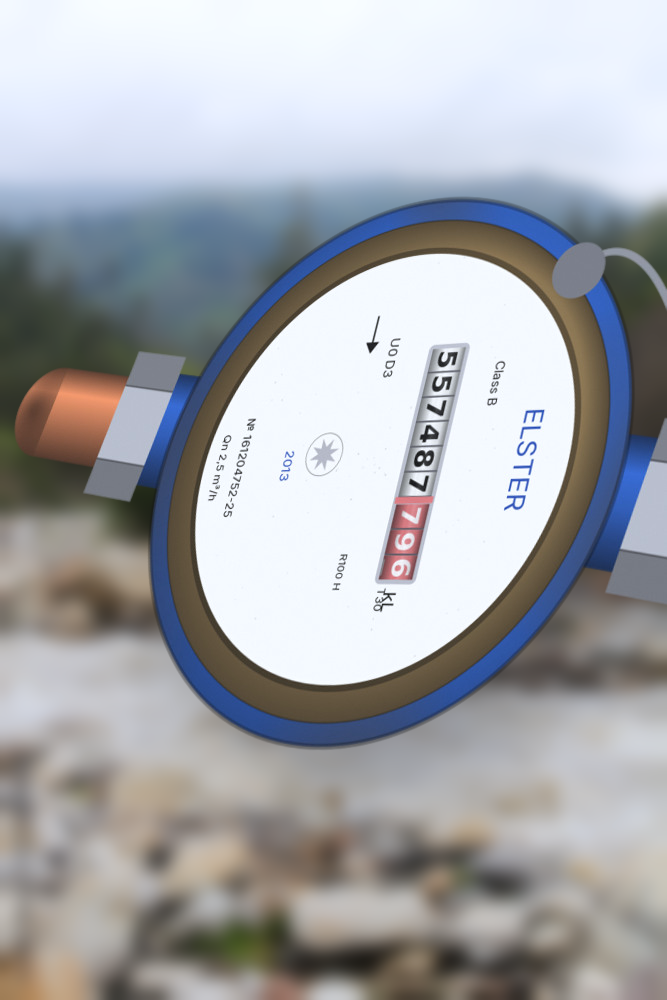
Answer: 557487.796 (kL)
